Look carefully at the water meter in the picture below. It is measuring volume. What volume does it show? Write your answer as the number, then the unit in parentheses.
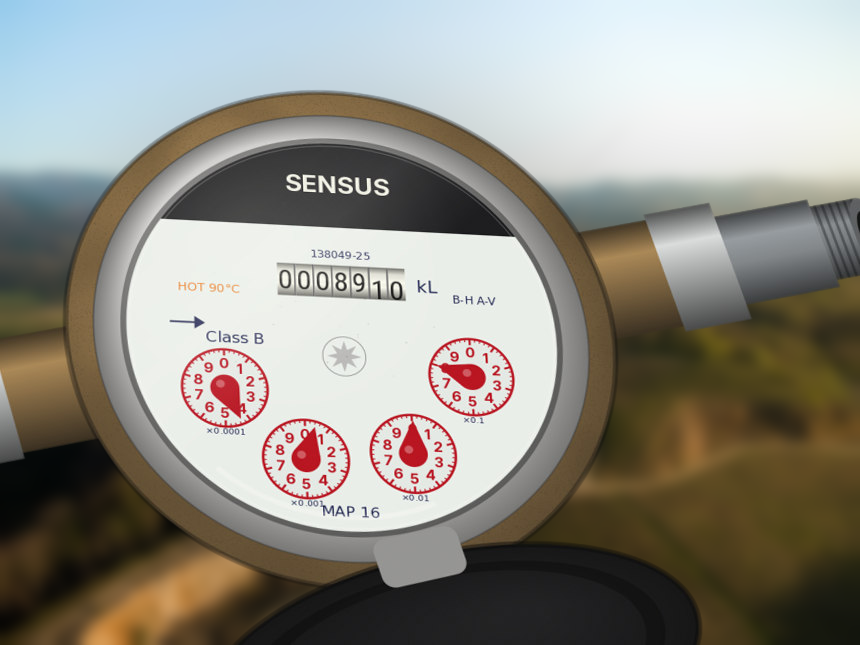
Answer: 8909.8004 (kL)
